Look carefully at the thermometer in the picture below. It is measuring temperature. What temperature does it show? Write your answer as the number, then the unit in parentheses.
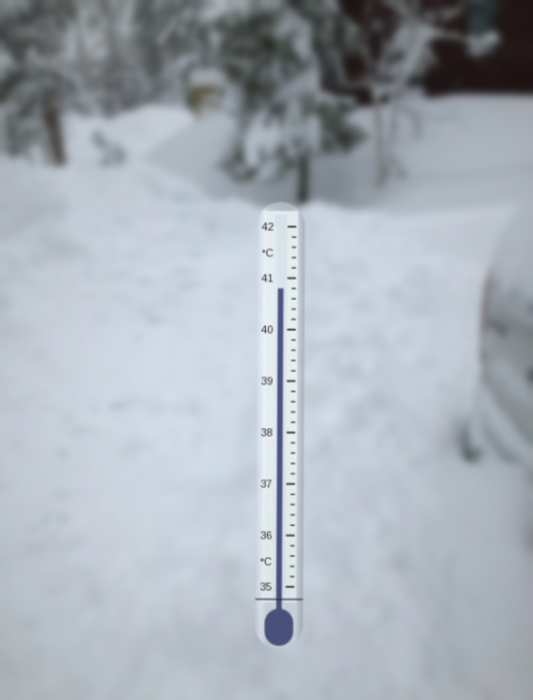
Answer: 40.8 (°C)
